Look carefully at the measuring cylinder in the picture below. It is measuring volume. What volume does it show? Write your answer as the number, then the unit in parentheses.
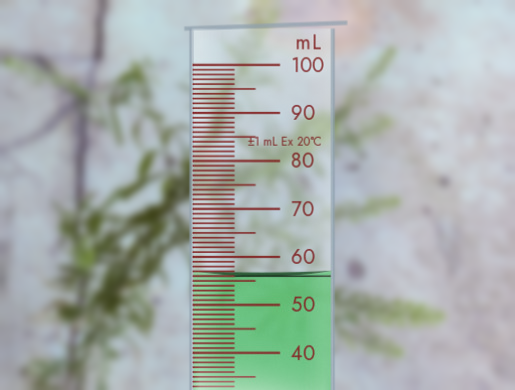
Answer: 56 (mL)
